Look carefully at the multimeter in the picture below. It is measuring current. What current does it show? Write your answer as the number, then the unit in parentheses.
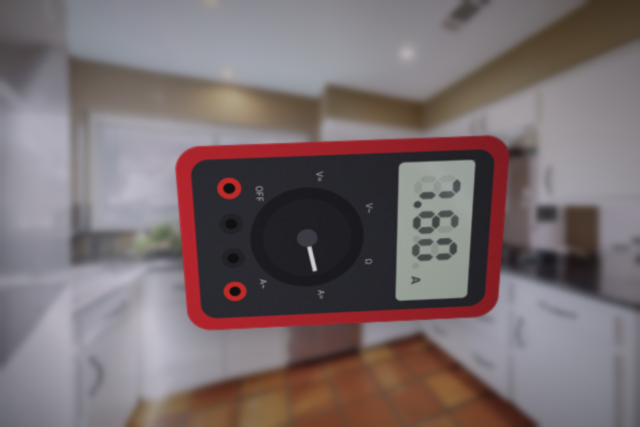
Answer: 7.60 (A)
